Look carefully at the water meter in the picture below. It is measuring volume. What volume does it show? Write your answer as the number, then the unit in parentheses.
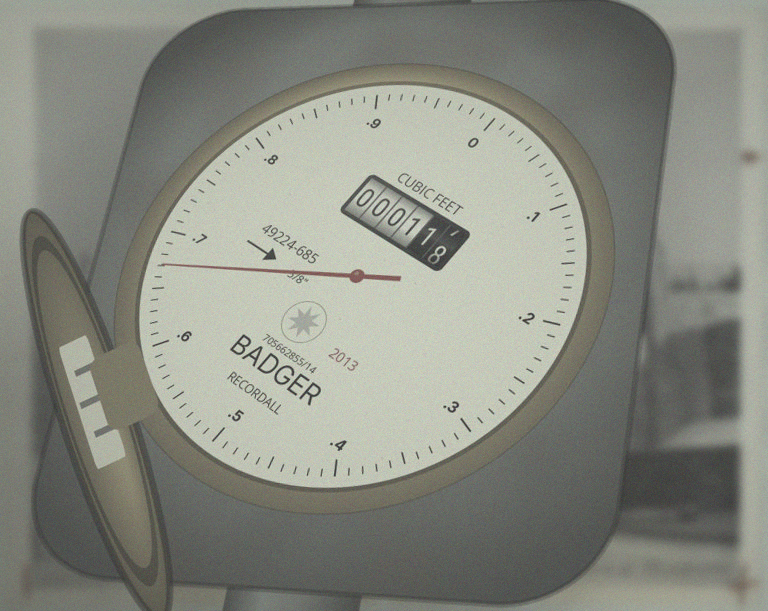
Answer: 117.67 (ft³)
